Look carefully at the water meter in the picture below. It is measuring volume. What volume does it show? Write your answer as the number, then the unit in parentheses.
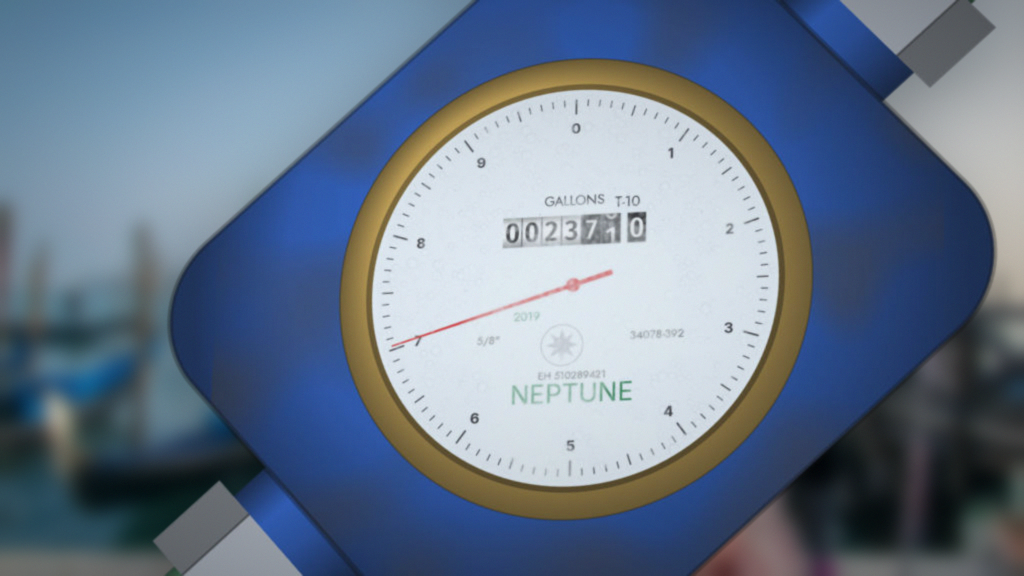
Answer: 23707.0 (gal)
